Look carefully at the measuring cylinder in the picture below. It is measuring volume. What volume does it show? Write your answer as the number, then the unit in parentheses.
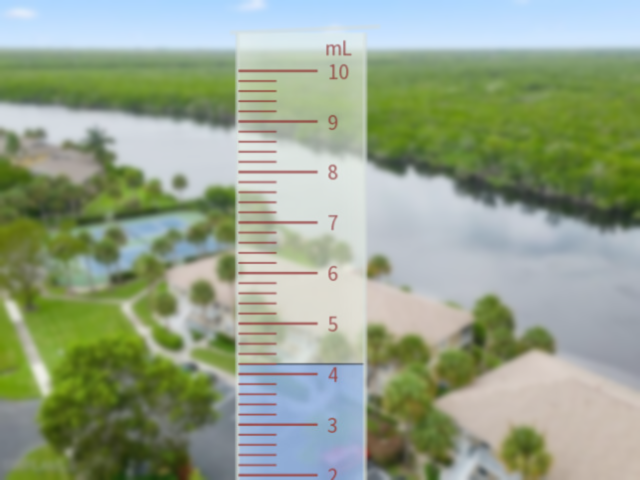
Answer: 4.2 (mL)
